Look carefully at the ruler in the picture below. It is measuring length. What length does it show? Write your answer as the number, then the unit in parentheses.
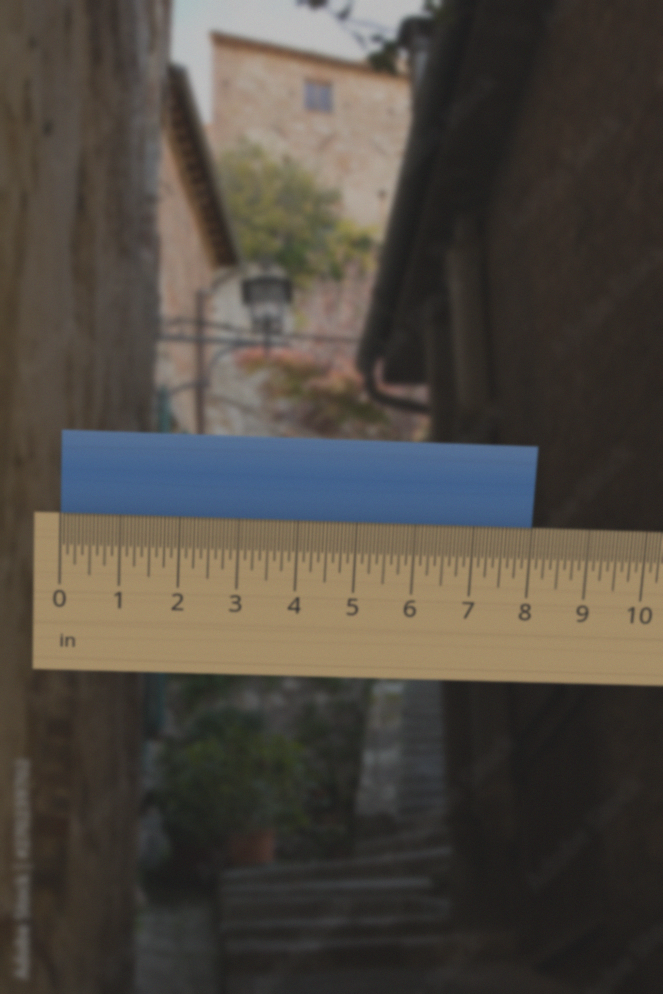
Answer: 8 (in)
